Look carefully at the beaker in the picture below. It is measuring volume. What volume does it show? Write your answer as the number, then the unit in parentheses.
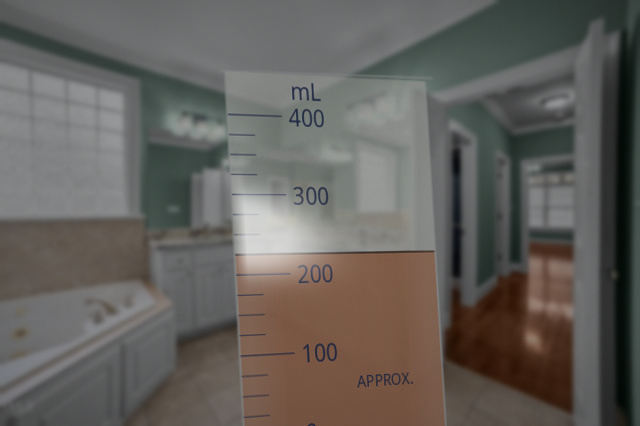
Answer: 225 (mL)
